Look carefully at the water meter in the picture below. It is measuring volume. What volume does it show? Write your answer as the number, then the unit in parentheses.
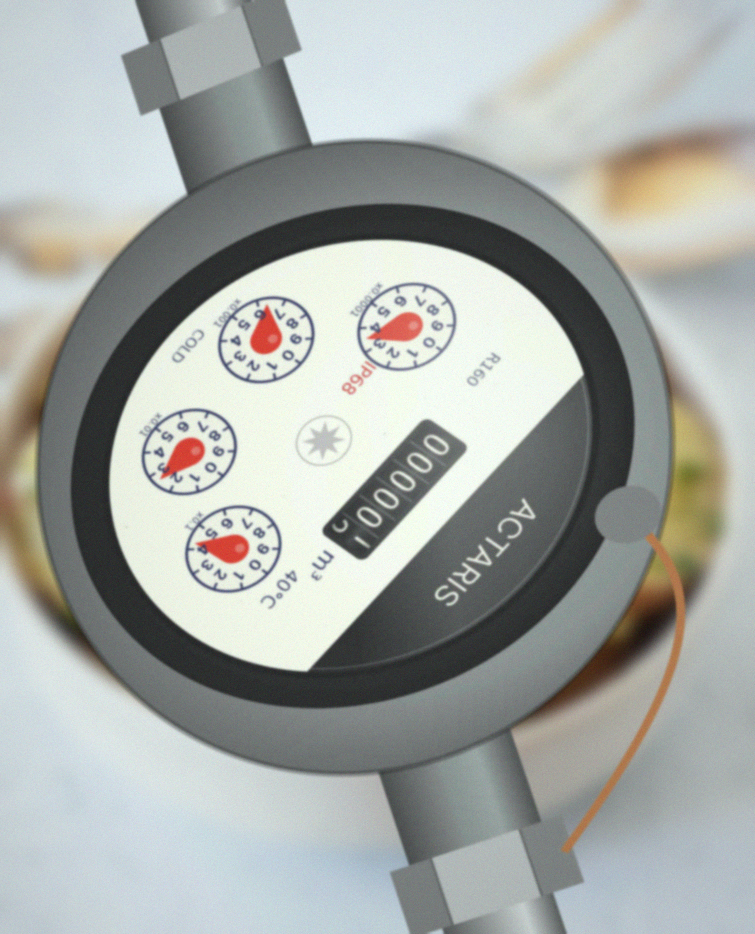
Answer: 1.4263 (m³)
